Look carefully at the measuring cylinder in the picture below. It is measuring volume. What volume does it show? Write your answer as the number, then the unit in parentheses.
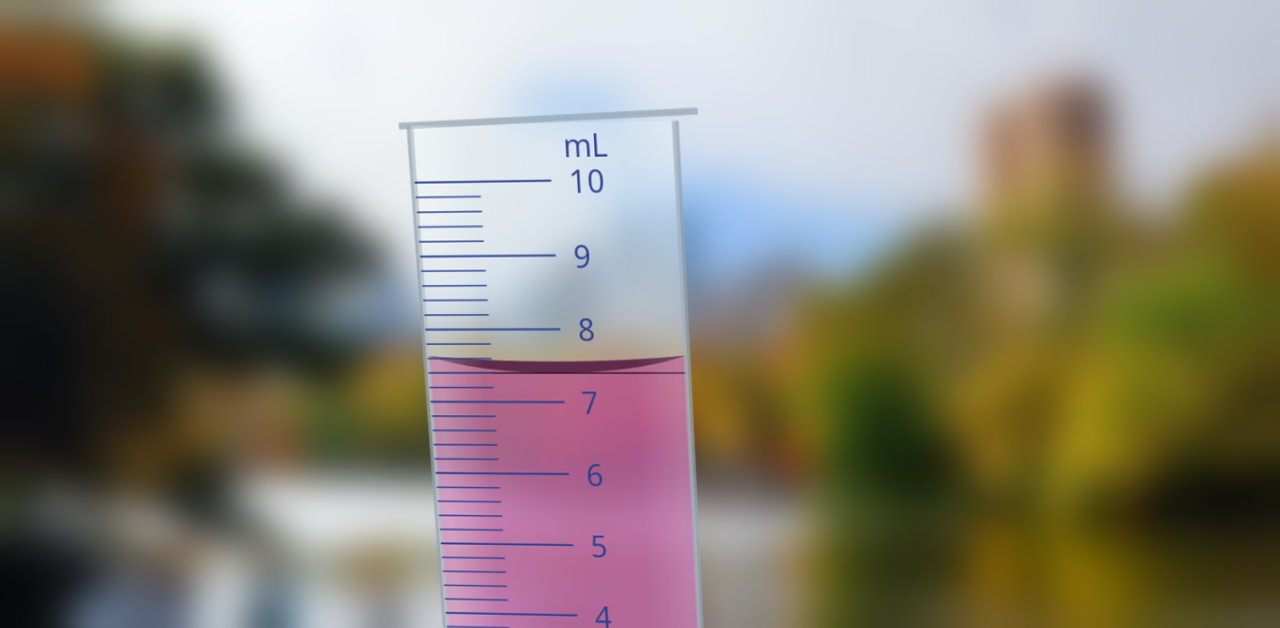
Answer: 7.4 (mL)
